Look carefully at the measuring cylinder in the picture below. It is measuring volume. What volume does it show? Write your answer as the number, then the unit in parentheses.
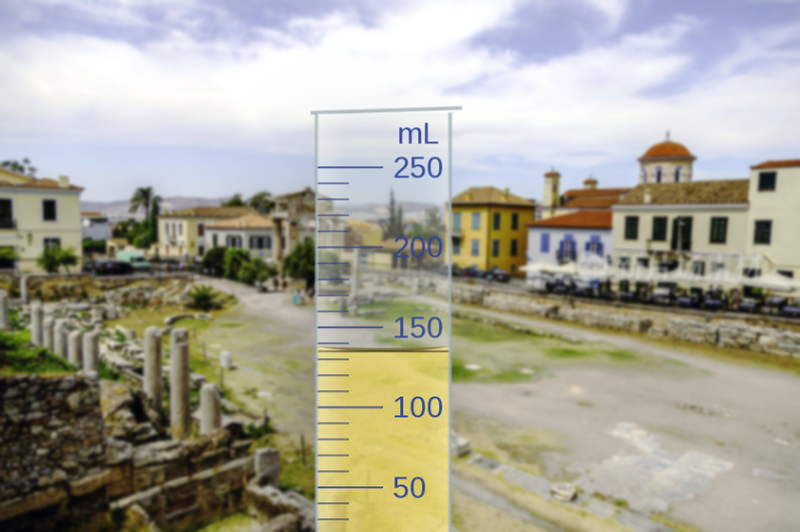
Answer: 135 (mL)
